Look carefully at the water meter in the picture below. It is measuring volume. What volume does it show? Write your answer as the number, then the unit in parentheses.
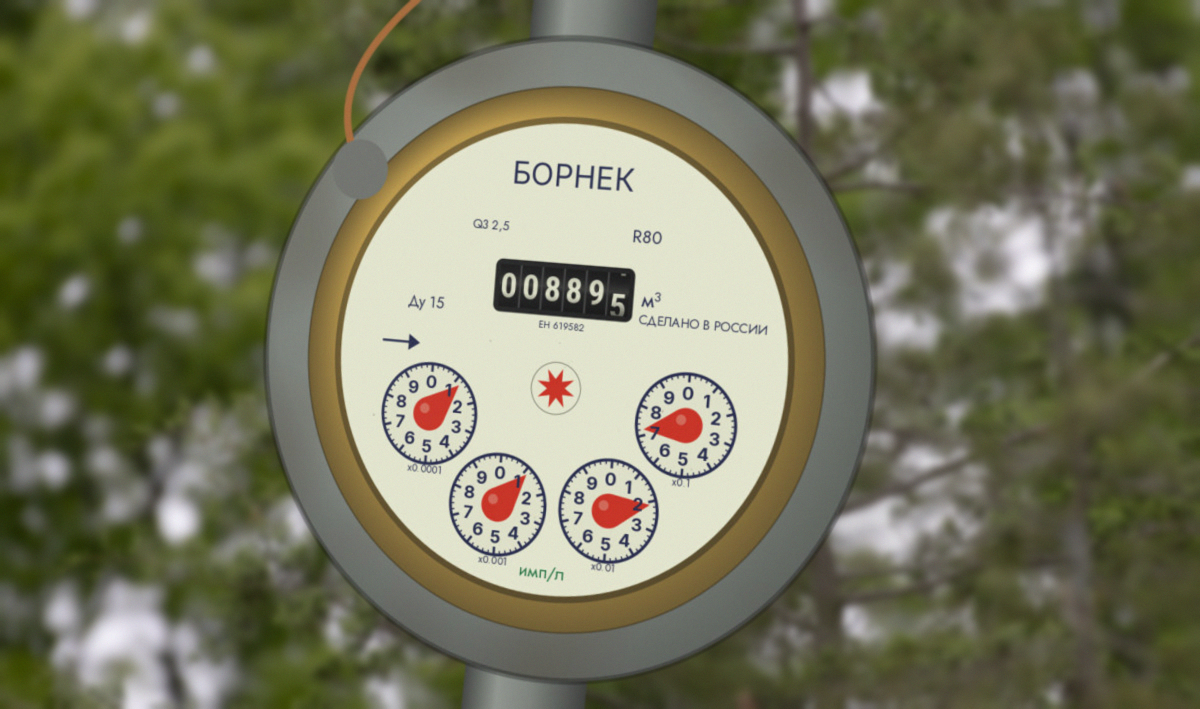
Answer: 8894.7211 (m³)
